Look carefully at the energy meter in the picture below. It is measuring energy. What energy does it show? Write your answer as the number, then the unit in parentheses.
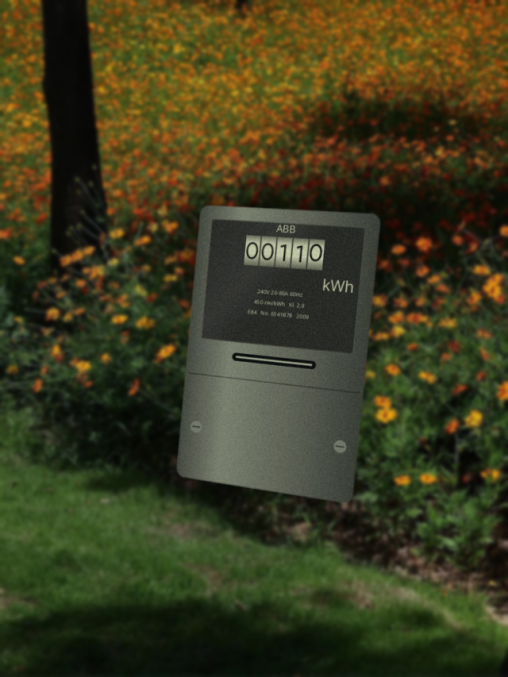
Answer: 110 (kWh)
